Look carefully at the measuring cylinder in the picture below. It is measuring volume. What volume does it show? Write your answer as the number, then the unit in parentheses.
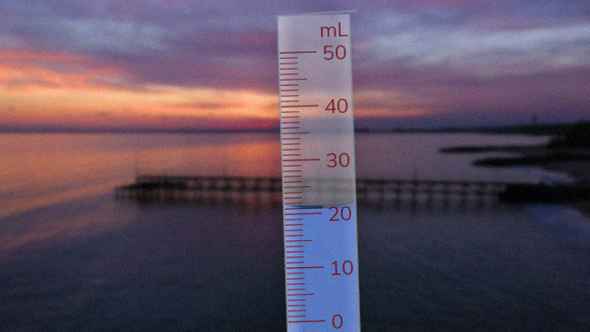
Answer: 21 (mL)
